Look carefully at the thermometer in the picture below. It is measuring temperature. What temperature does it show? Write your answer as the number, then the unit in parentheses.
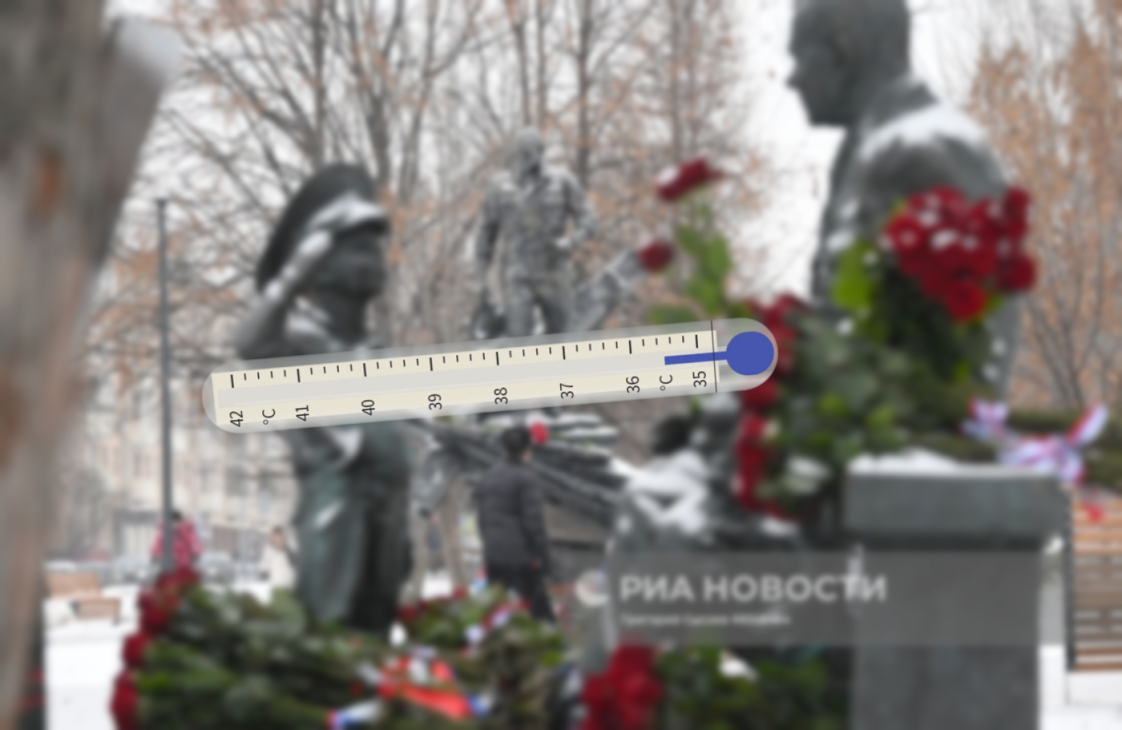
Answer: 35.5 (°C)
